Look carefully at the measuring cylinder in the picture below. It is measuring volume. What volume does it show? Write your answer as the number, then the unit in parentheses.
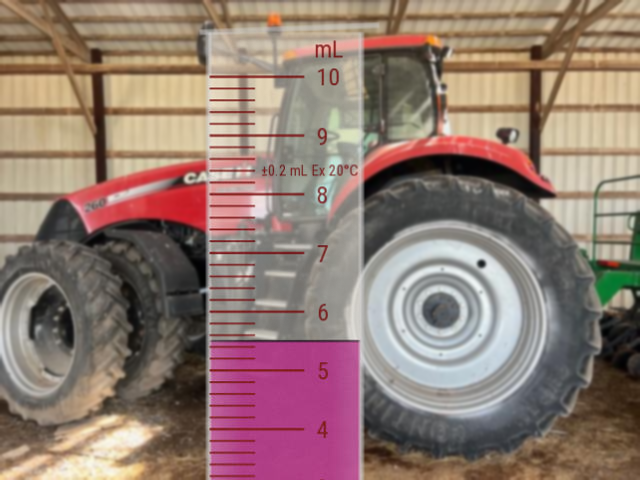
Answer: 5.5 (mL)
